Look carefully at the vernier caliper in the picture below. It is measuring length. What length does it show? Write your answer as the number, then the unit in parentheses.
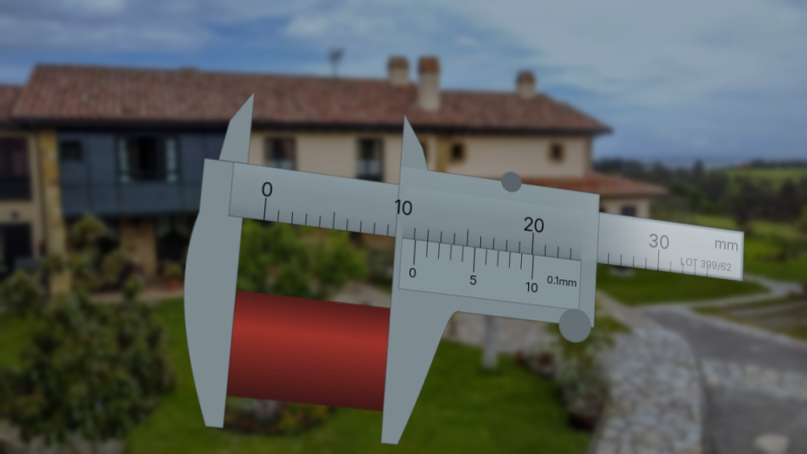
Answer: 11.1 (mm)
